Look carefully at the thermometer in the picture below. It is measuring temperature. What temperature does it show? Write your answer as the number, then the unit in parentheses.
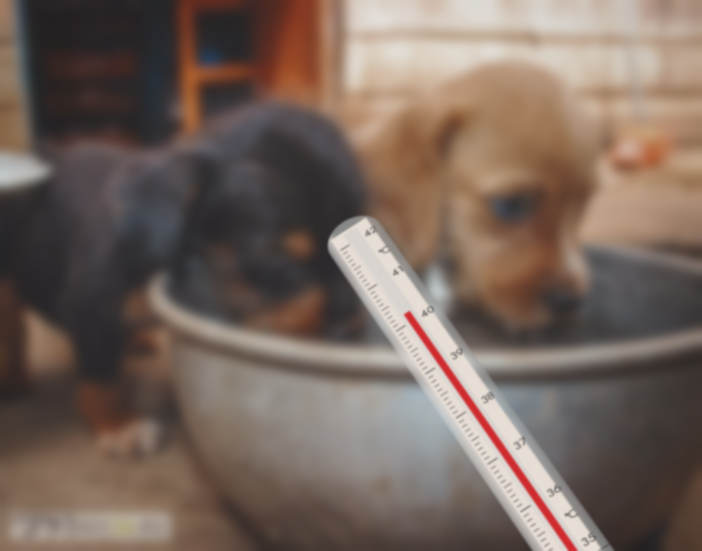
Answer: 40.2 (°C)
